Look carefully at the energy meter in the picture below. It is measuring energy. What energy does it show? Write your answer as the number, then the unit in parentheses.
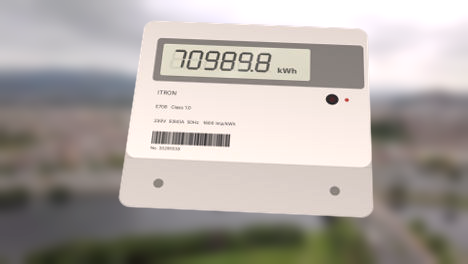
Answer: 70989.8 (kWh)
